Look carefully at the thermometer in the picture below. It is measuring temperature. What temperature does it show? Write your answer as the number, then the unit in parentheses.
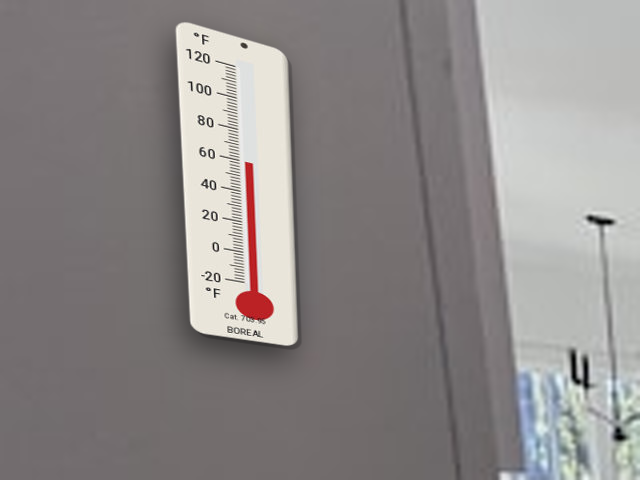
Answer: 60 (°F)
